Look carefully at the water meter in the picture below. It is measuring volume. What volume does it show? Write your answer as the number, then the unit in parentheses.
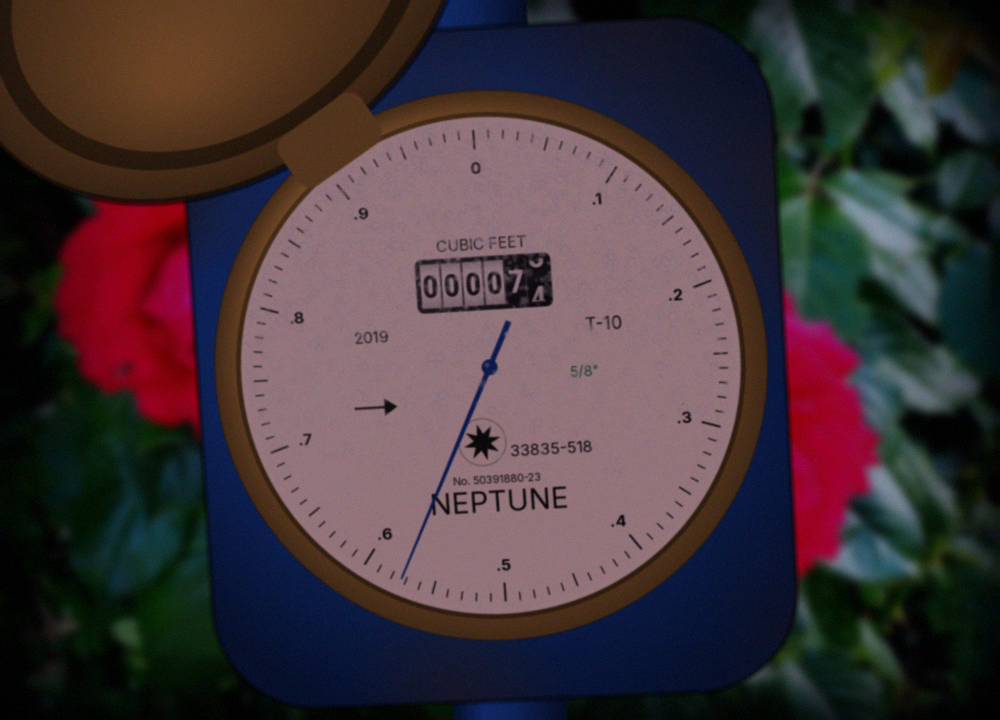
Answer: 73.57 (ft³)
